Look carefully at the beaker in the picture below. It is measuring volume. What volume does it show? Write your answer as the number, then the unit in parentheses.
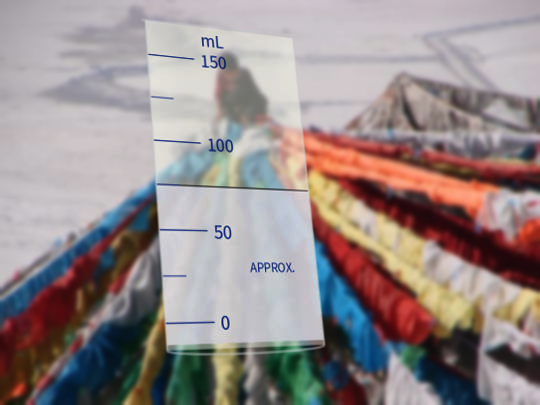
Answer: 75 (mL)
